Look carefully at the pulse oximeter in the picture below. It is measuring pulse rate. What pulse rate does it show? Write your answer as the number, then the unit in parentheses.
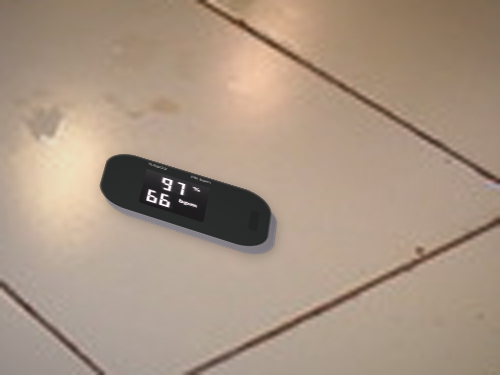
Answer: 66 (bpm)
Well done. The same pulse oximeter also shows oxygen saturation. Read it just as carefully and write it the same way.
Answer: 97 (%)
